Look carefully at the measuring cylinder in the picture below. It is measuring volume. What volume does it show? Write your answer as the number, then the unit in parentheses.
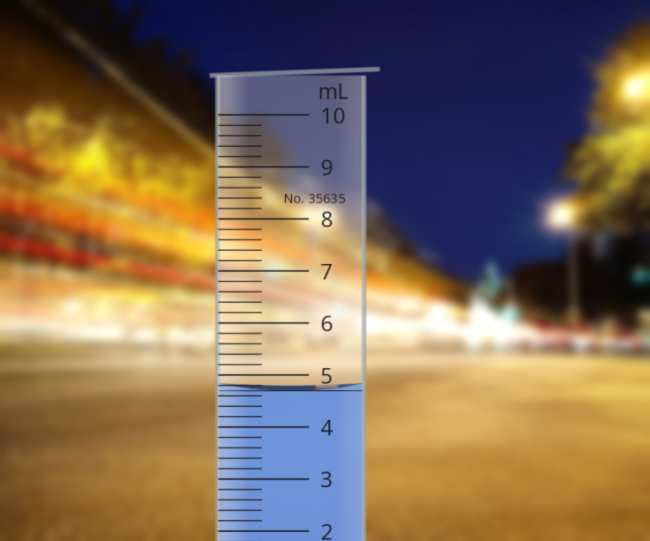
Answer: 4.7 (mL)
